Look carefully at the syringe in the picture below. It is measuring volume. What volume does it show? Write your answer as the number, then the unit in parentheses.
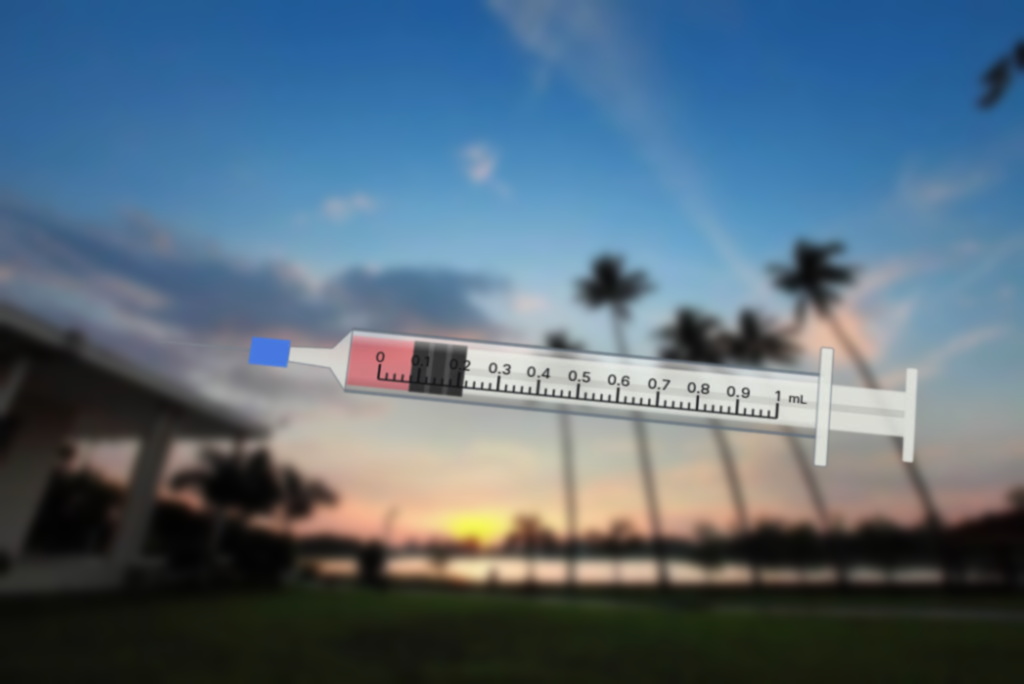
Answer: 0.08 (mL)
